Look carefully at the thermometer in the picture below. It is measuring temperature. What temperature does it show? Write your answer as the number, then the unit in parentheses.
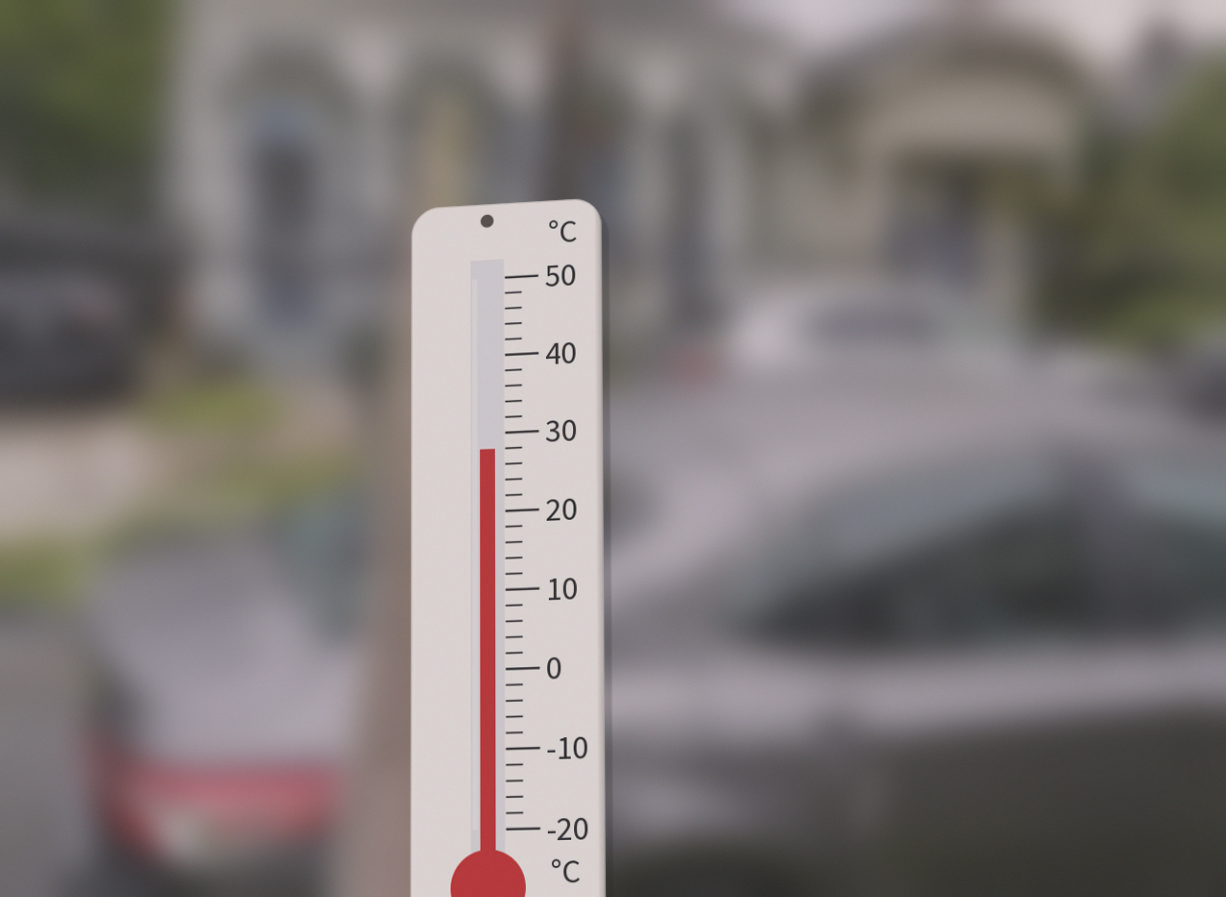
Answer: 28 (°C)
